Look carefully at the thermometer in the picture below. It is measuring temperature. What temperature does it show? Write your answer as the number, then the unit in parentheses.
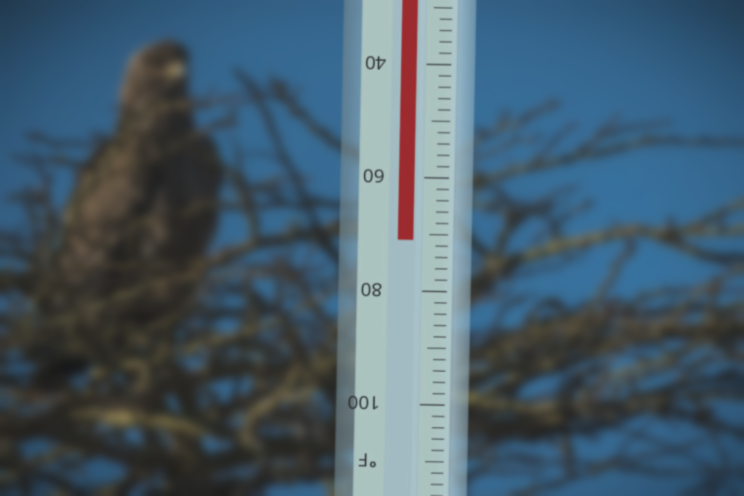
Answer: 71 (°F)
